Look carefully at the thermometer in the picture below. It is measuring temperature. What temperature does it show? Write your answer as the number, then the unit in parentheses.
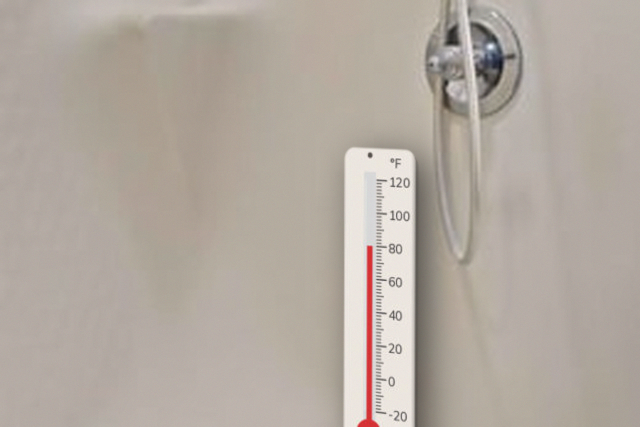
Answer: 80 (°F)
